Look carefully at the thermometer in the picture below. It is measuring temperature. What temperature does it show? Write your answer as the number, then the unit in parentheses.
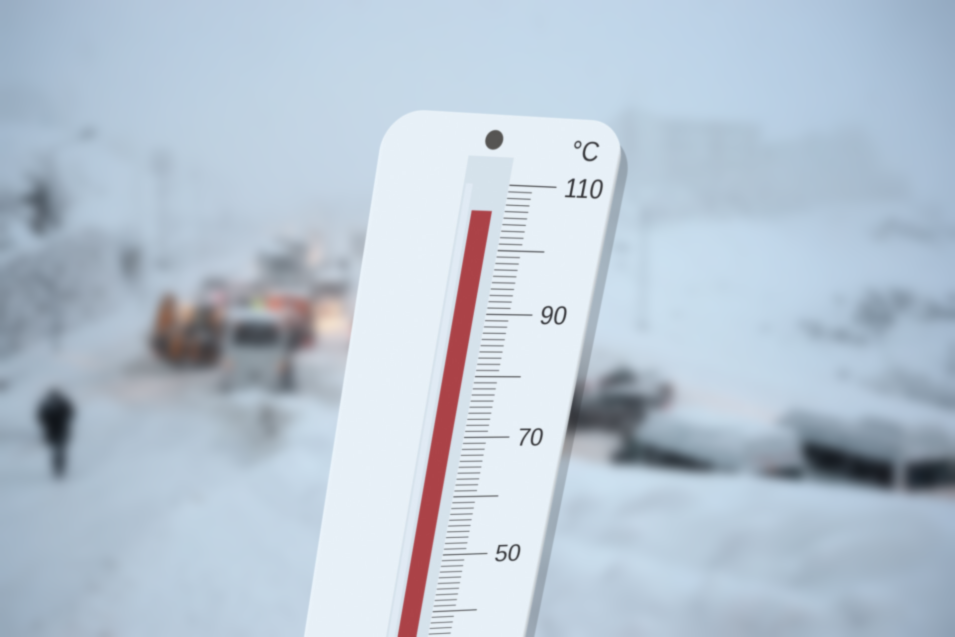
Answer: 106 (°C)
